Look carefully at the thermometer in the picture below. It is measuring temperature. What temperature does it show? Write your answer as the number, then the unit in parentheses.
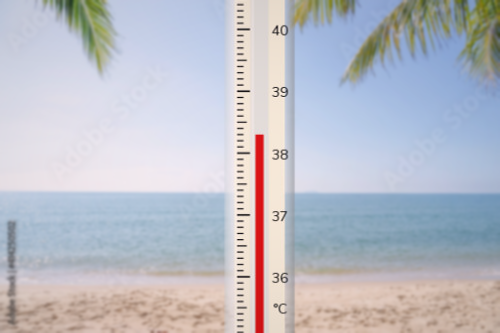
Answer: 38.3 (°C)
